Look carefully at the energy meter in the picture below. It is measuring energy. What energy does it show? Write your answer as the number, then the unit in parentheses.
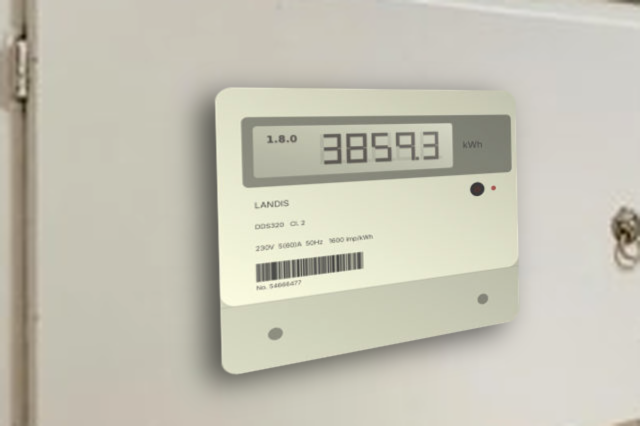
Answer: 3859.3 (kWh)
